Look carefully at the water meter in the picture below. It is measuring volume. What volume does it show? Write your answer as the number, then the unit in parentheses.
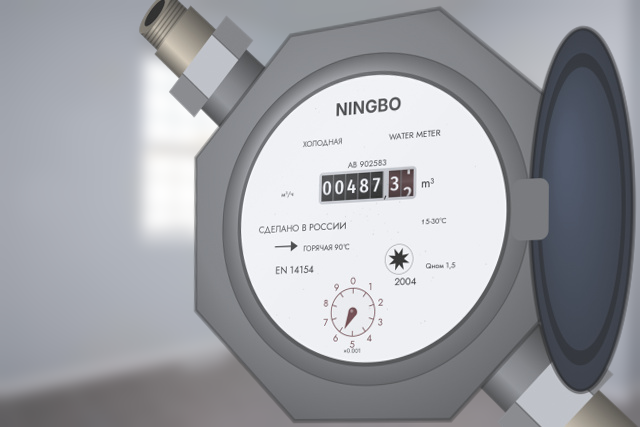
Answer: 487.315 (m³)
